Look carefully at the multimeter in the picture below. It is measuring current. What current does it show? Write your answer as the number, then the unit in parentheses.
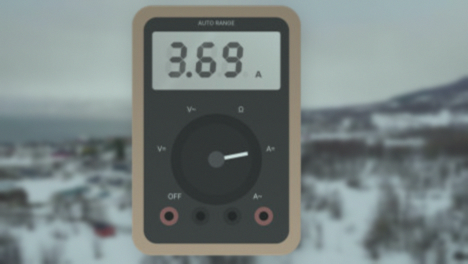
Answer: 3.69 (A)
